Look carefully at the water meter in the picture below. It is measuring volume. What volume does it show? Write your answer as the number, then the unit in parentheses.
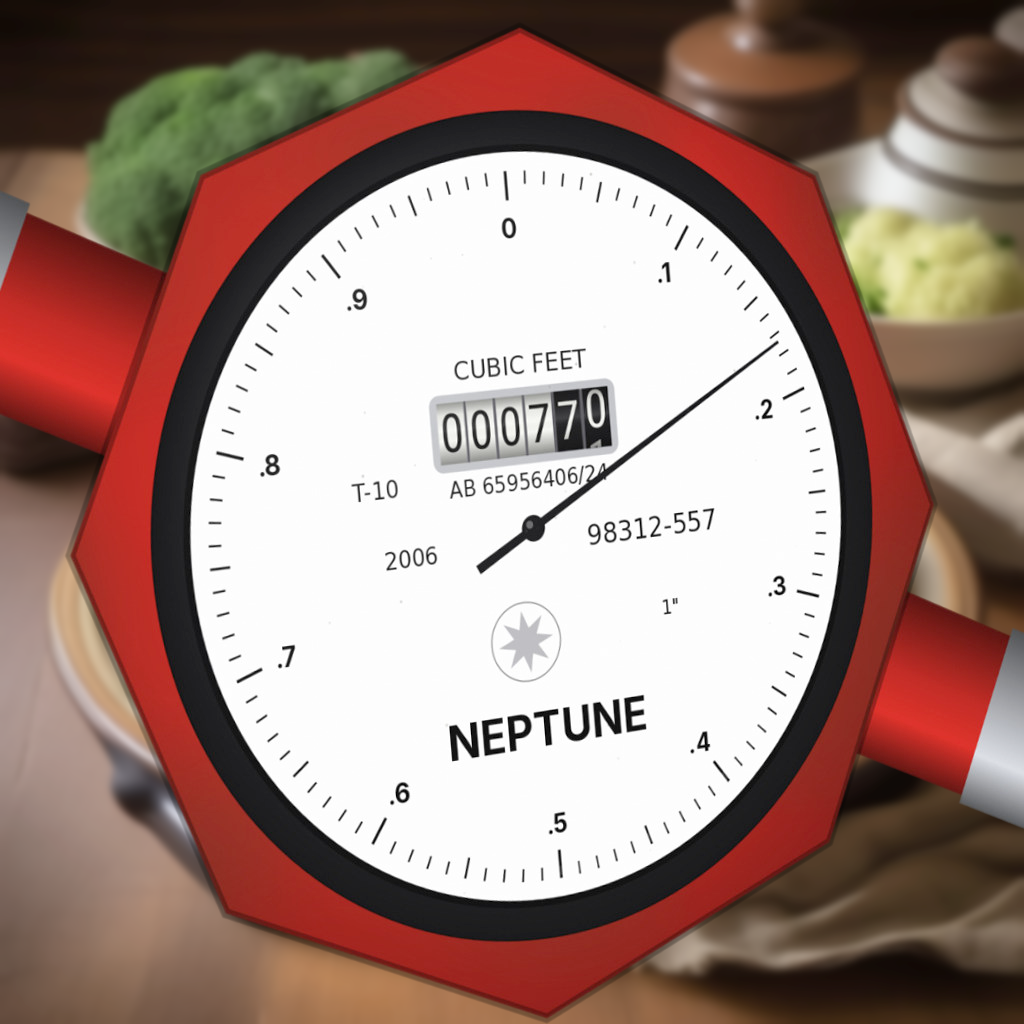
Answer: 770.17 (ft³)
